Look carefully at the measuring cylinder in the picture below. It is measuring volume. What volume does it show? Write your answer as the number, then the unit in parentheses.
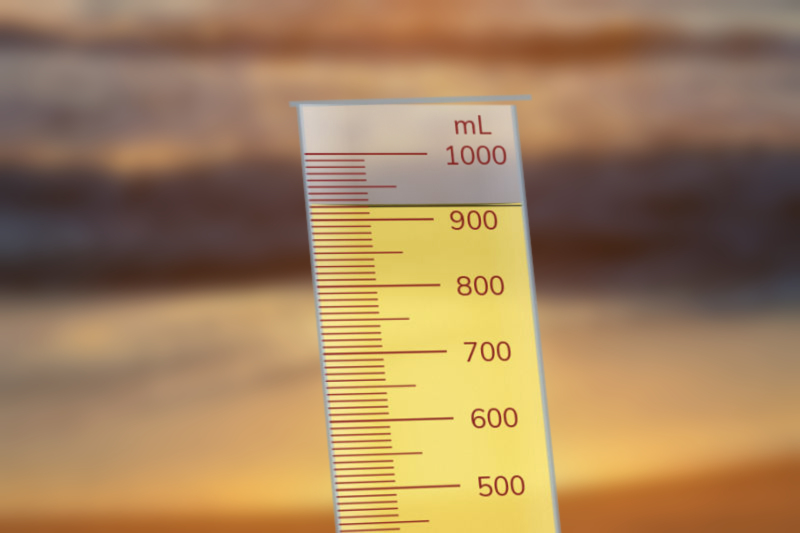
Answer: 920 (mL)
